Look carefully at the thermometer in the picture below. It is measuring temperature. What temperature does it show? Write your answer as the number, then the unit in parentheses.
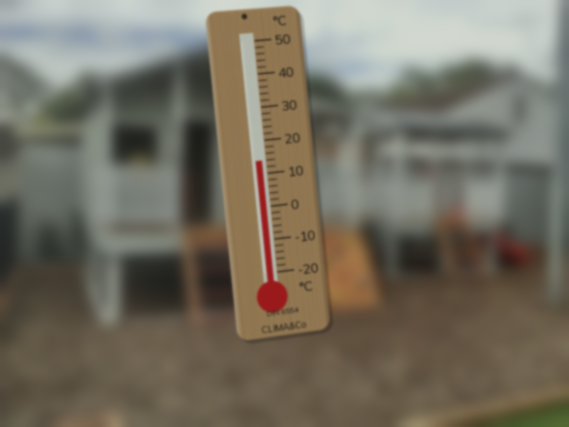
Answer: 14 (°C)
